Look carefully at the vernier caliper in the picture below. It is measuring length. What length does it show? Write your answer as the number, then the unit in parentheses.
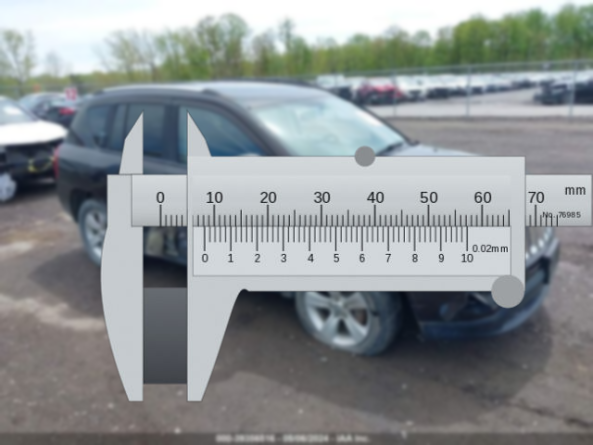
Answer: 8.2 (mm)
